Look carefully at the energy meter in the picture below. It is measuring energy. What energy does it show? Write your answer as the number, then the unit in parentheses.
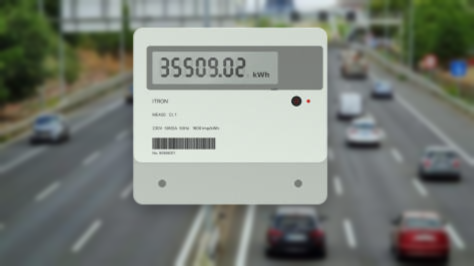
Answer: 35509.02 (kWh)
